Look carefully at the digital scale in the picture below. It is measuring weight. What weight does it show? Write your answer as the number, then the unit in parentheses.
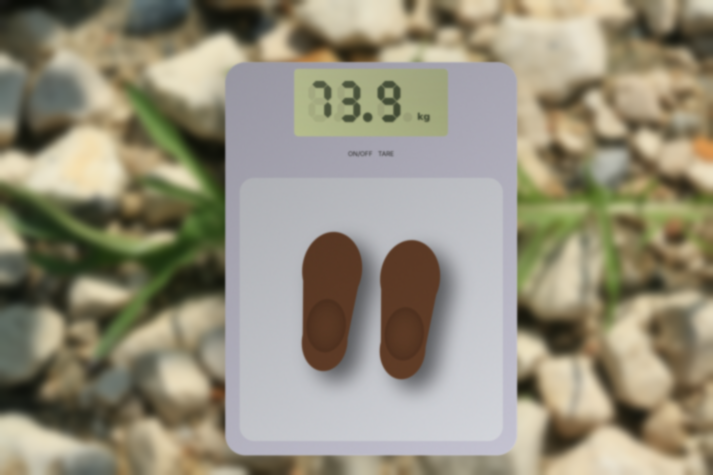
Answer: 73.9 (kg)
